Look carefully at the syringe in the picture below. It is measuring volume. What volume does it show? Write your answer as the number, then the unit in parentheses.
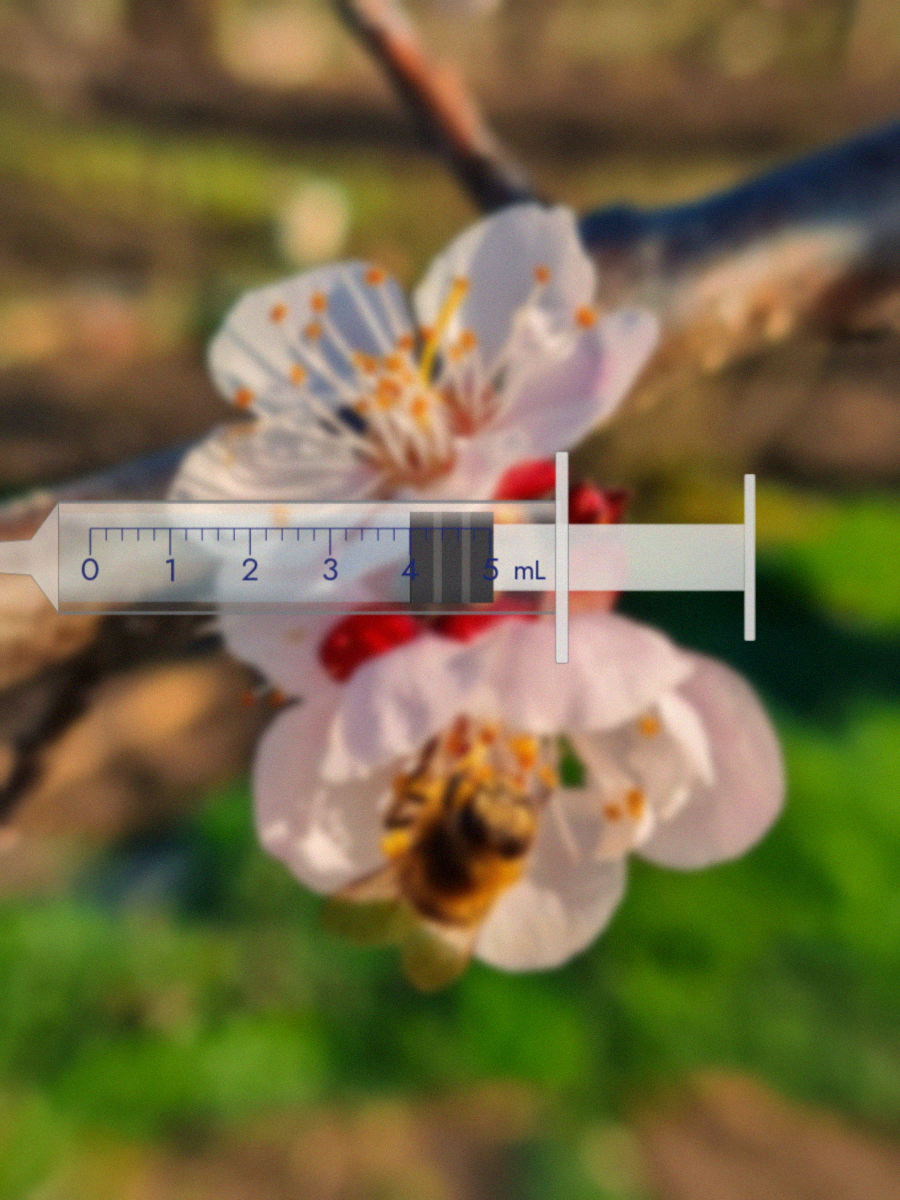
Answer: 4 (mL)
